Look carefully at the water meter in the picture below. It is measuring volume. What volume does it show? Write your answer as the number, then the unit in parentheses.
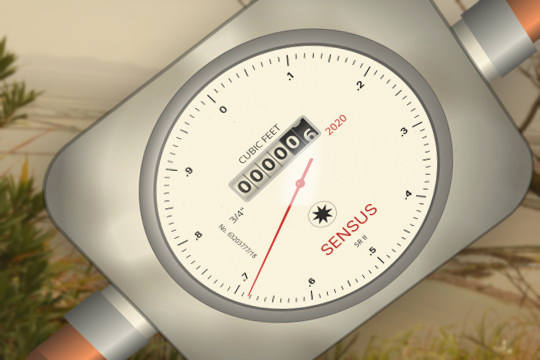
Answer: 5.68 (ft³)
